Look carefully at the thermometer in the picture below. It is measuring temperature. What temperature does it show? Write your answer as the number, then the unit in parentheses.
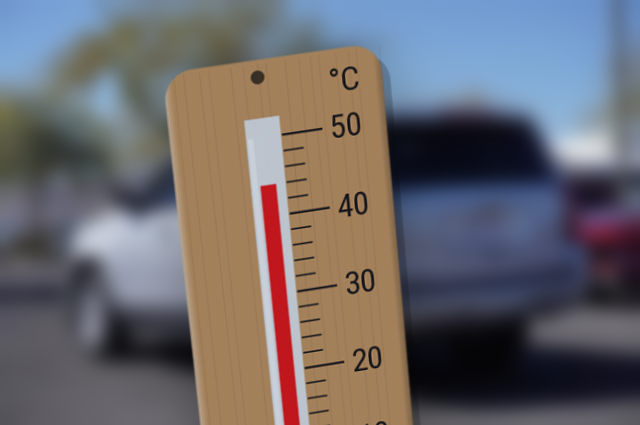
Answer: 44 (°C)
